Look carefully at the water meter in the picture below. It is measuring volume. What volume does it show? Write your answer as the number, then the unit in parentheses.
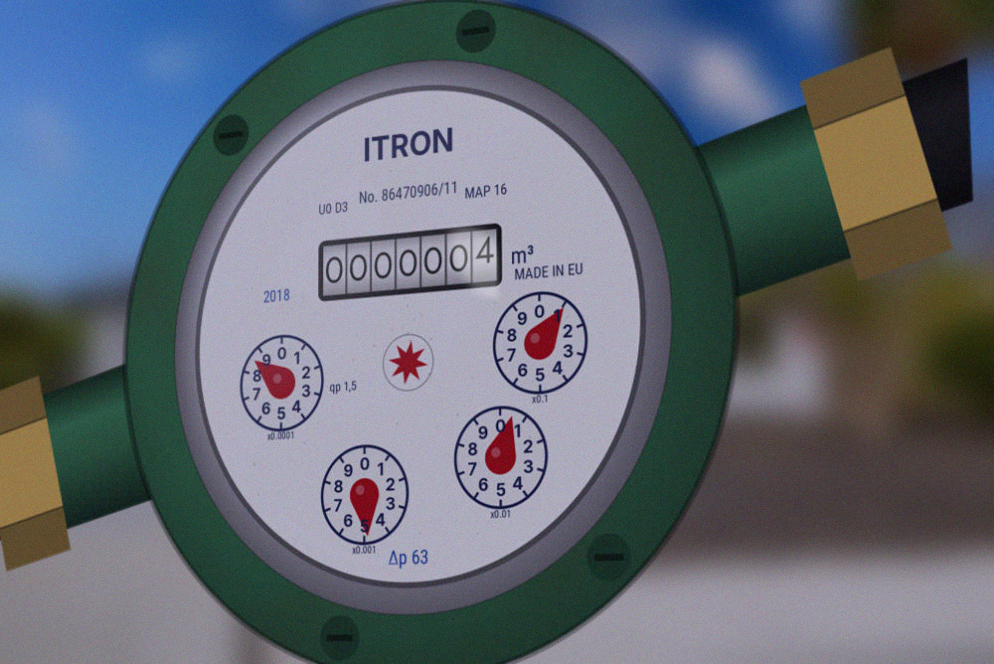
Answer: 4.1048 (m³)
